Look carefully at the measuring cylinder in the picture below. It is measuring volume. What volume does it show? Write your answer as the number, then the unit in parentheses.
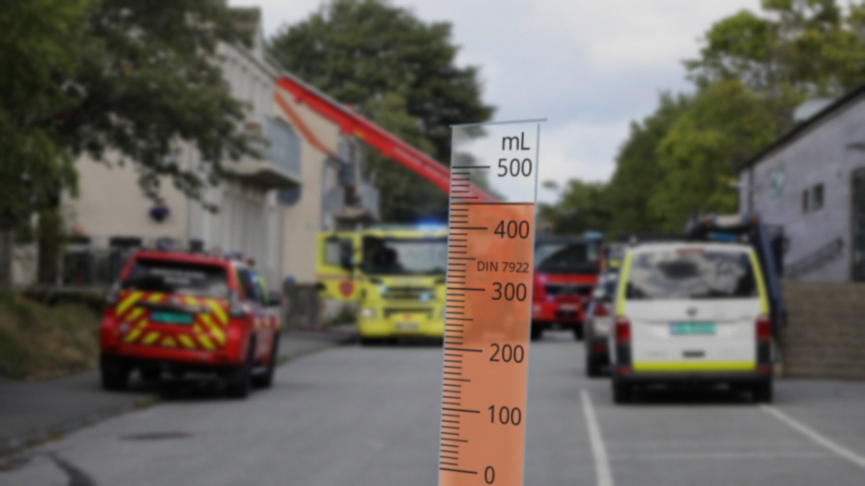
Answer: 440 (mL)
